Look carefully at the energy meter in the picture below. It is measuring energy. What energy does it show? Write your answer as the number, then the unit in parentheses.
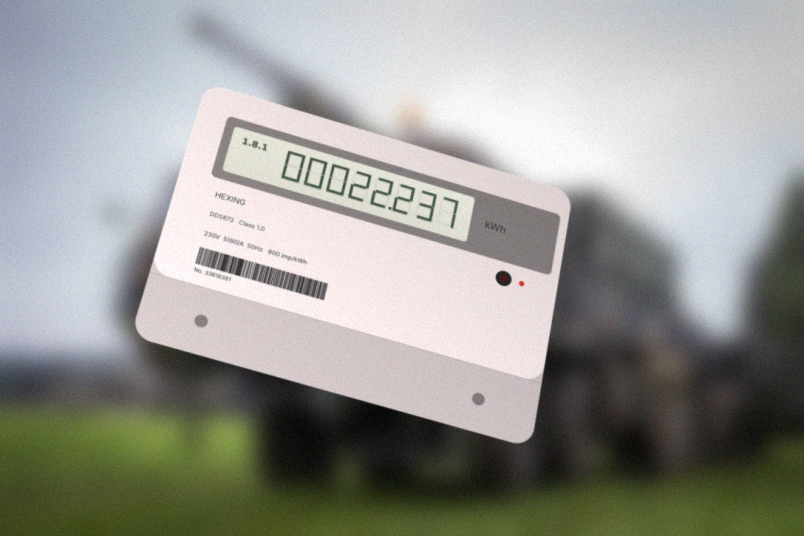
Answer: 22.237 (kWh)
